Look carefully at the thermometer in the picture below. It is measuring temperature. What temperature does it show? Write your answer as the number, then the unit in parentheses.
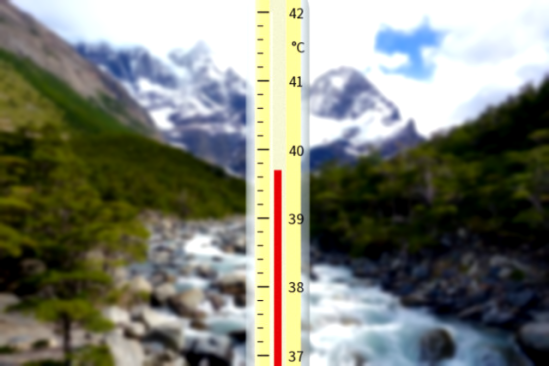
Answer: 39.7 (°C)
